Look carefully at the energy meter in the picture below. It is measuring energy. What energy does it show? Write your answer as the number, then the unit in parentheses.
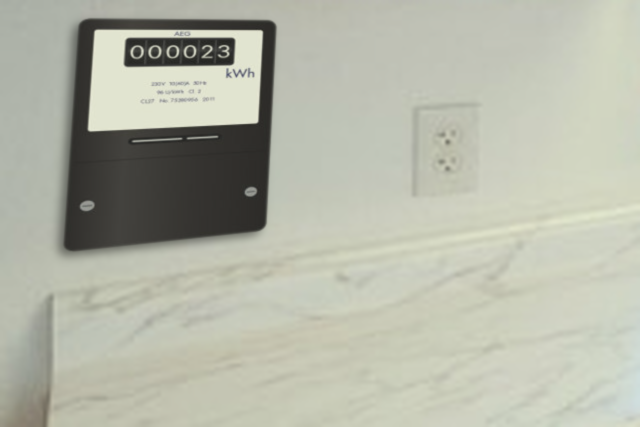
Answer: 23 (kWh)
